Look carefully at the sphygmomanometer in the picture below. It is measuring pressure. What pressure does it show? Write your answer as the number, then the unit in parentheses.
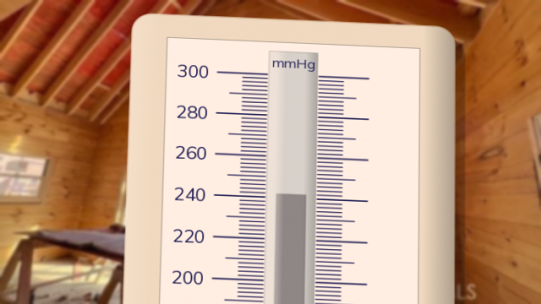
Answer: 242 (mmHg)
